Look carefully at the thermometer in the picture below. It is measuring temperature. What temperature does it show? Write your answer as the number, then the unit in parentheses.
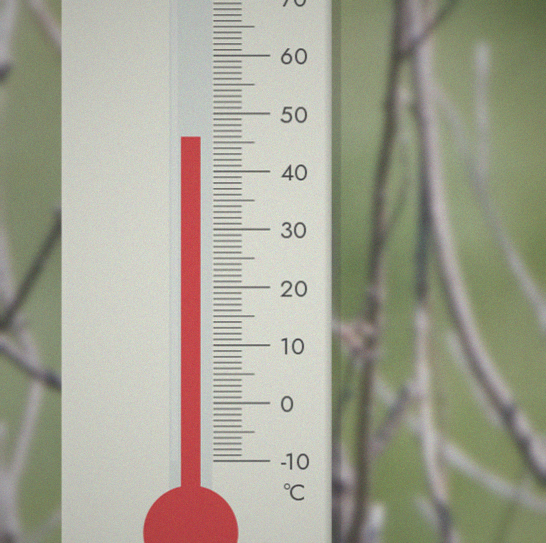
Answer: 46 (°C)
